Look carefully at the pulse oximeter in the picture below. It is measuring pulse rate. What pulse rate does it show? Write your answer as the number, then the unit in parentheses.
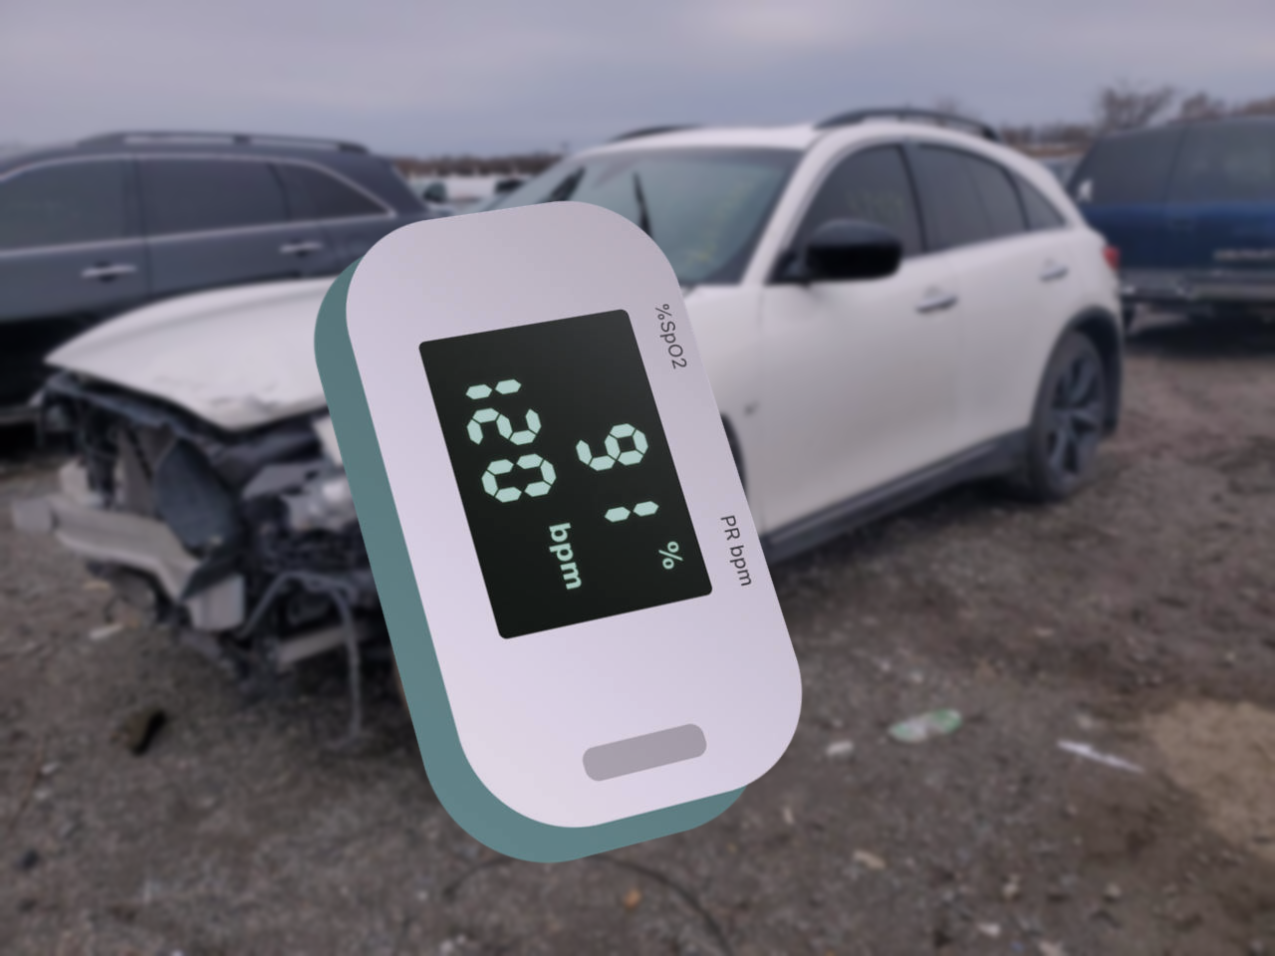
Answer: 120 (bpm)
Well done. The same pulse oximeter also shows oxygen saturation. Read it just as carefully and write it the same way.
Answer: 91 (%)
